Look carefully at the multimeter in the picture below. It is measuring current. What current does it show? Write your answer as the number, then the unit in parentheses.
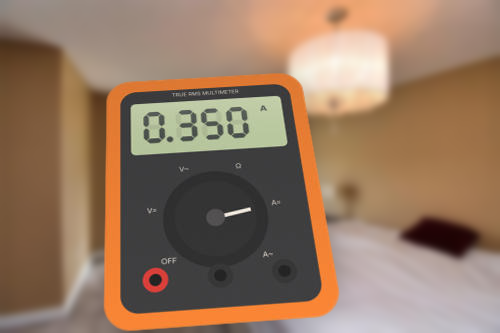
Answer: 0.350 (A)
